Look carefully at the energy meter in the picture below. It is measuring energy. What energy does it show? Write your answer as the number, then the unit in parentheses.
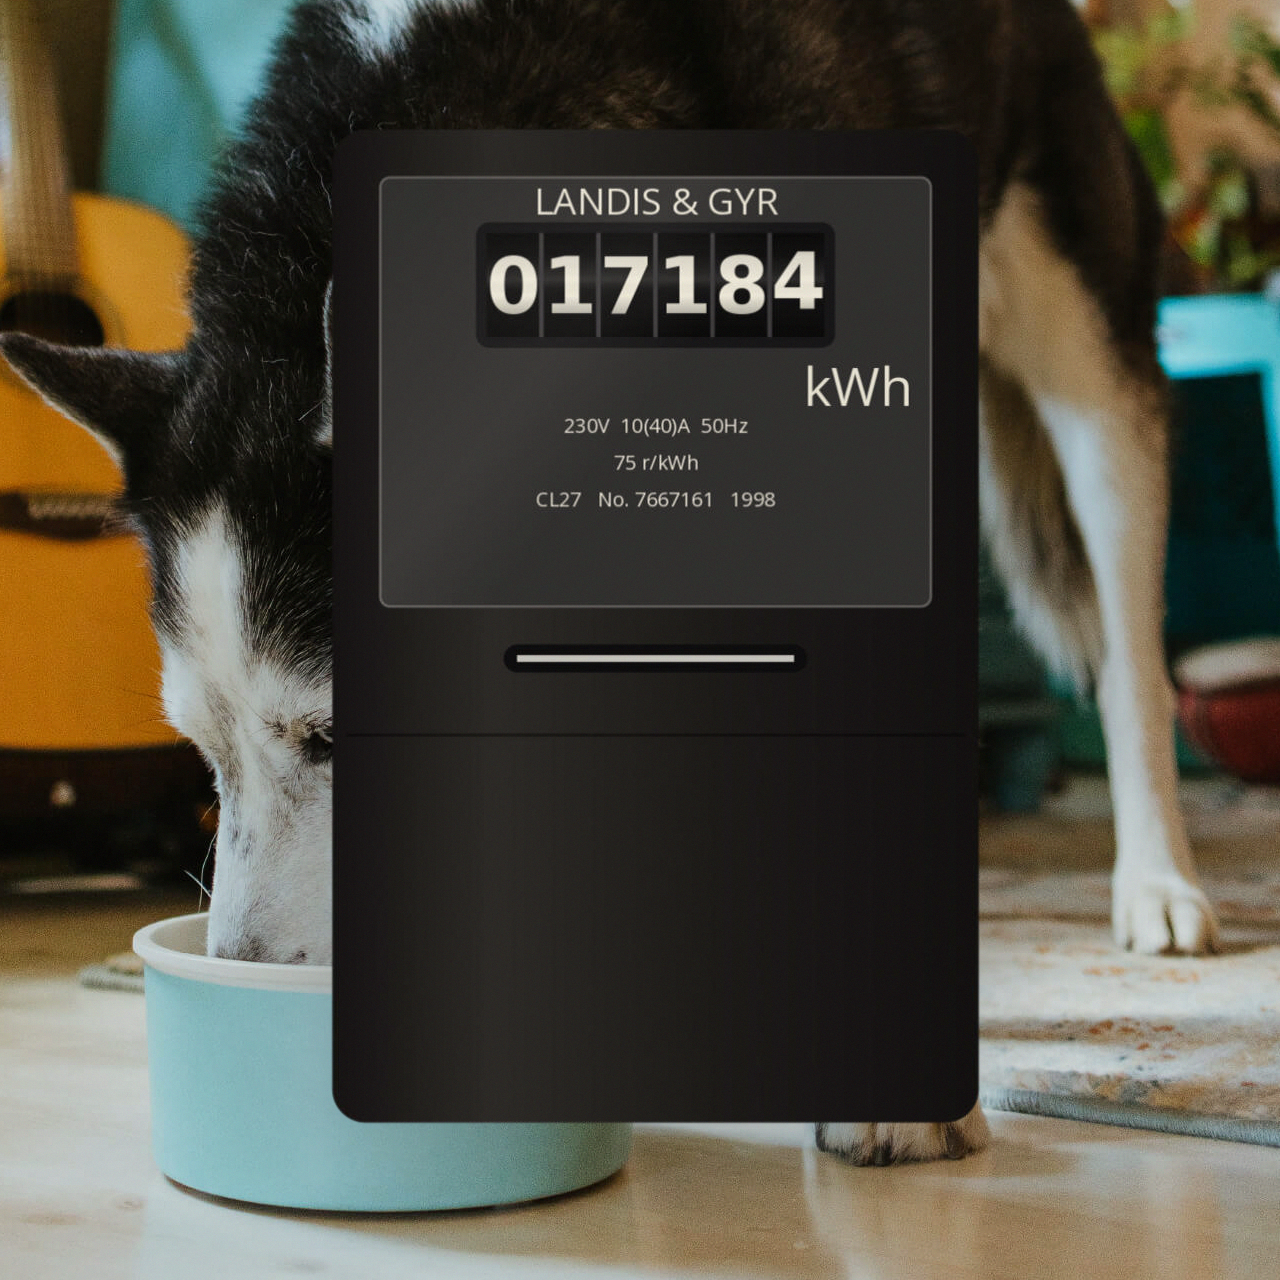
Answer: 17184 (kWh)
